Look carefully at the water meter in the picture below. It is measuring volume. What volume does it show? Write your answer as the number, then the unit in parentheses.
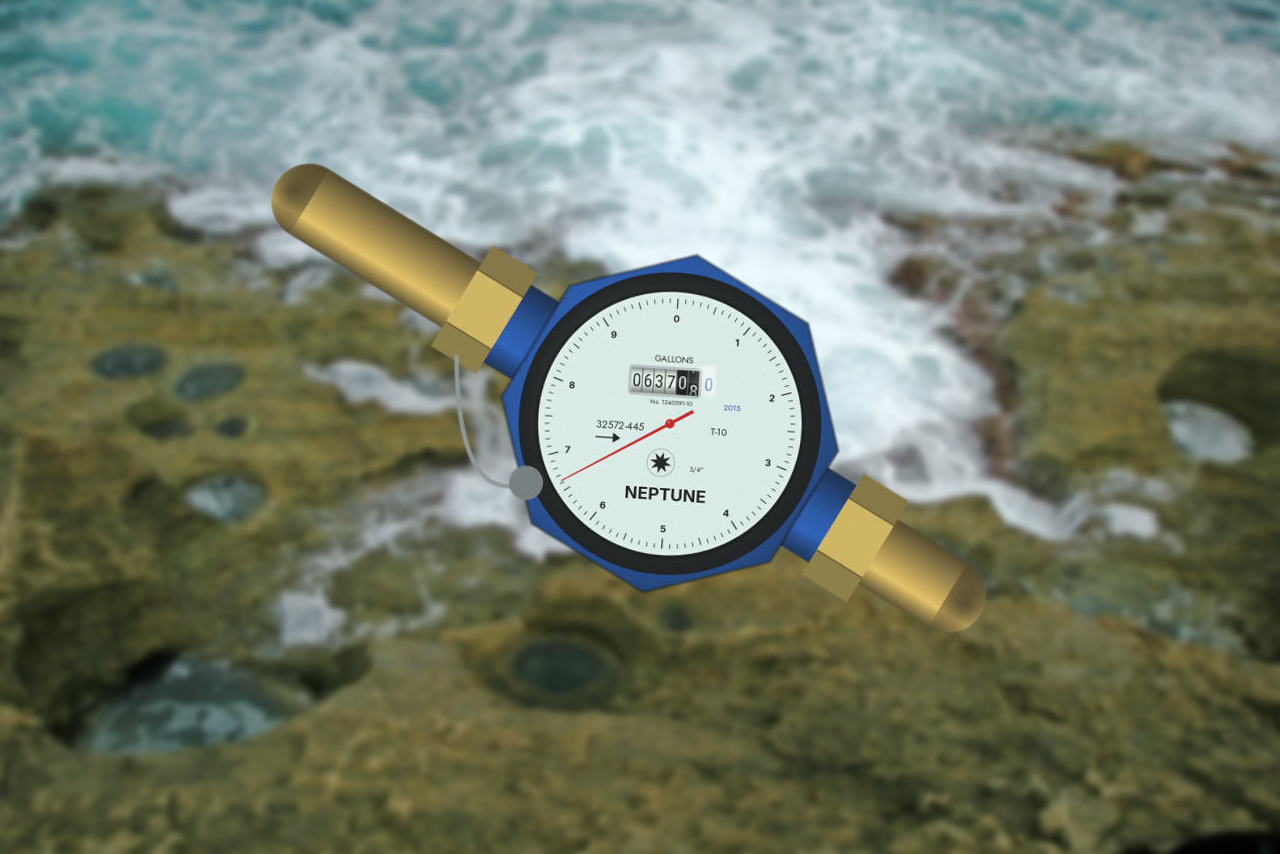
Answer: 637076.6 (gal)
